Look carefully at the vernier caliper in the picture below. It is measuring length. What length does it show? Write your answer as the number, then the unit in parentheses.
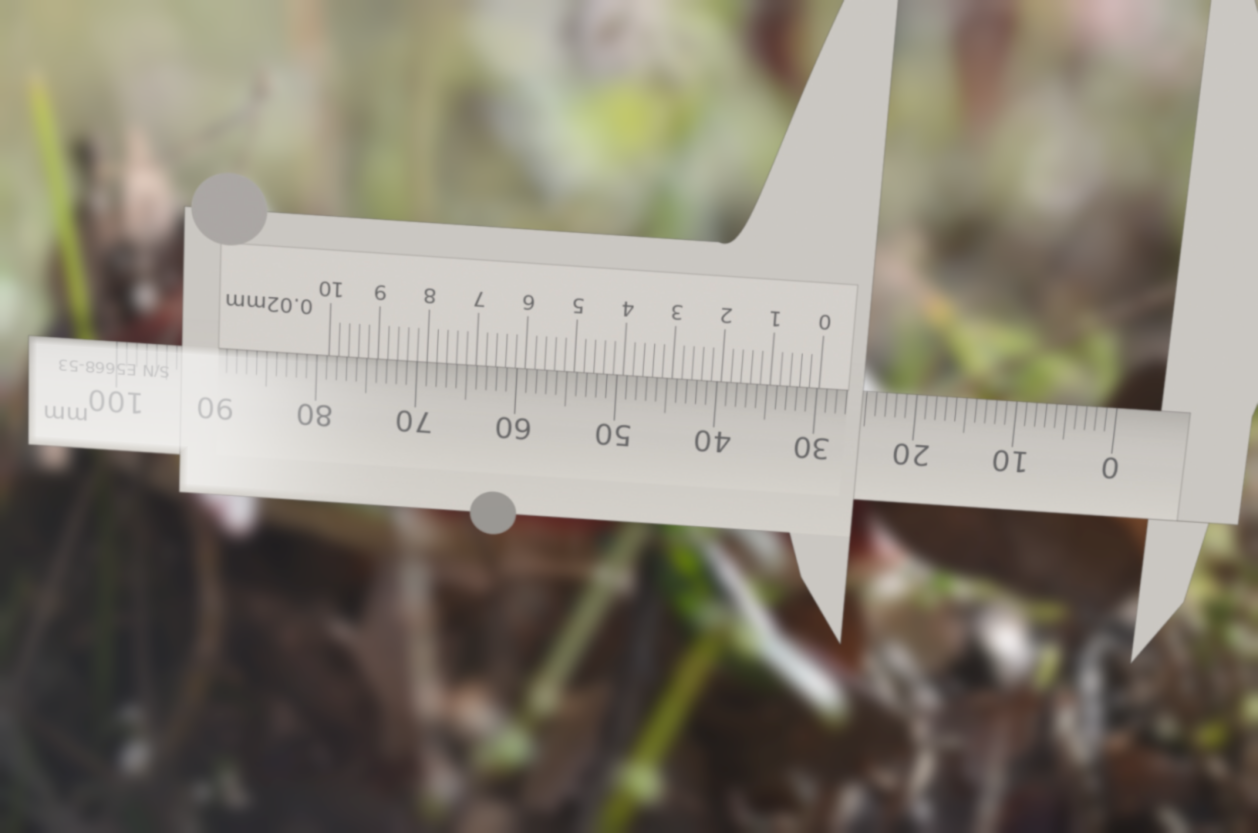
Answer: 29.8 (mm)
